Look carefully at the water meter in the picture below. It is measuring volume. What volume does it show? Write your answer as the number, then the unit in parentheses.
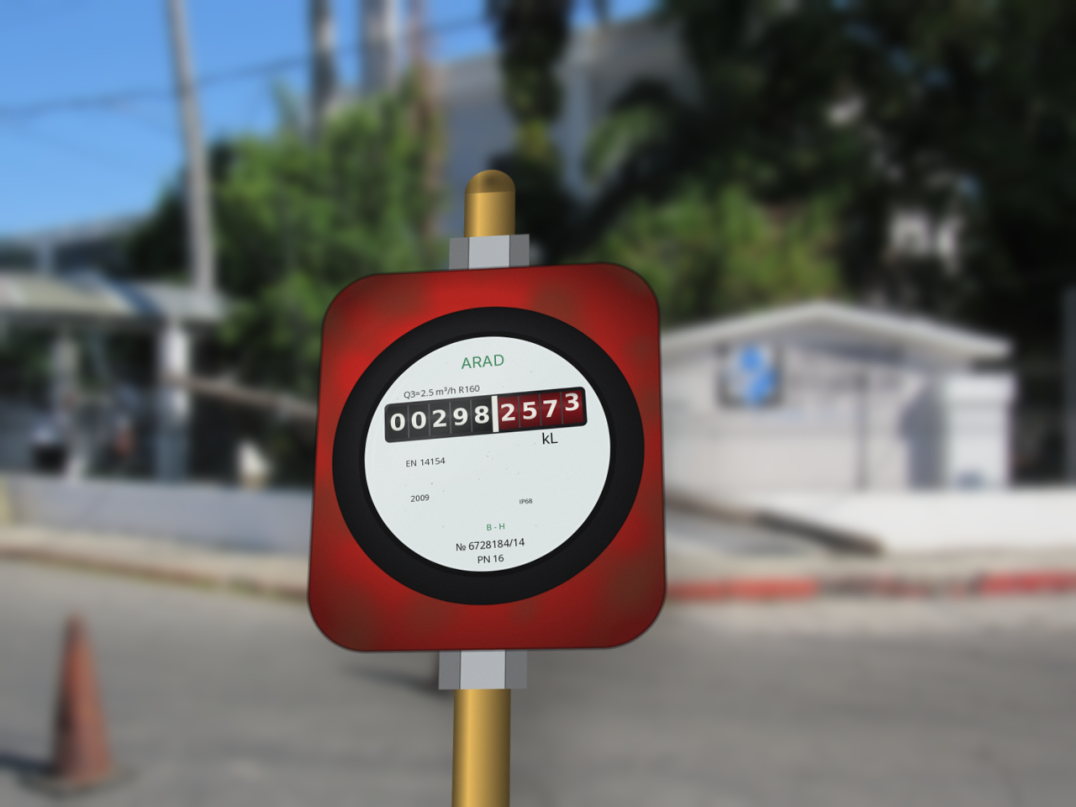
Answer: 298.2573 (kL)
